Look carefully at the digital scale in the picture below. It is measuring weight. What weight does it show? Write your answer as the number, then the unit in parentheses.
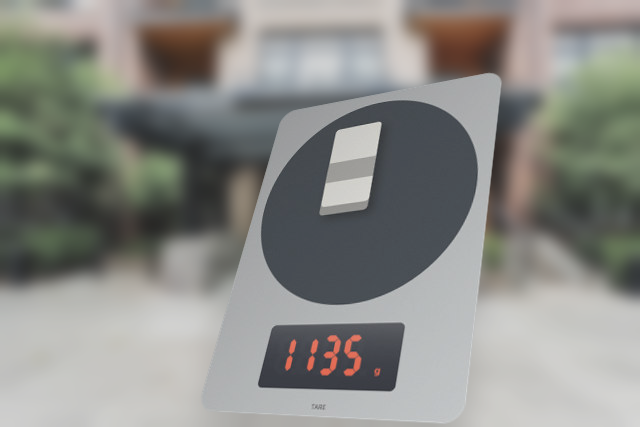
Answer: 1135 (g)
